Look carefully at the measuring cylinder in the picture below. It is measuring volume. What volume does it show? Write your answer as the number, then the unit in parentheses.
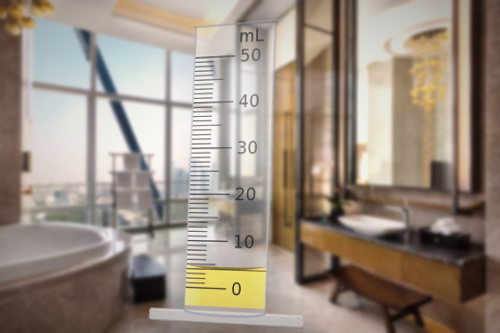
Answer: 4 (mL)
